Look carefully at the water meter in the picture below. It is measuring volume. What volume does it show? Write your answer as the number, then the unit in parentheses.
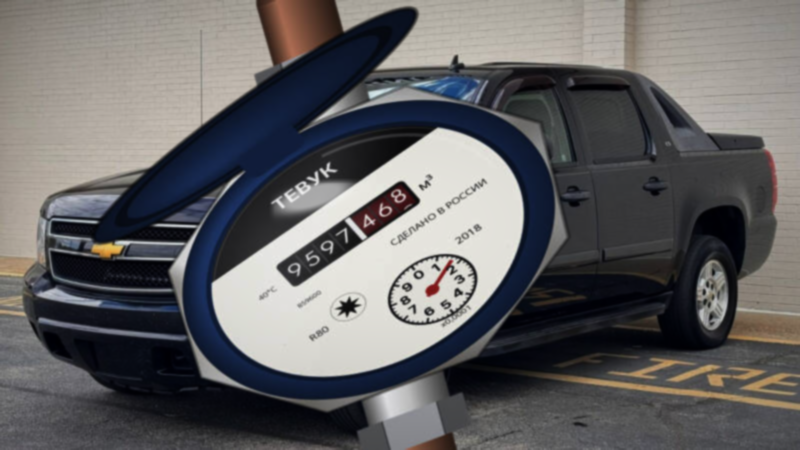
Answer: 9597.4681 (m³)
